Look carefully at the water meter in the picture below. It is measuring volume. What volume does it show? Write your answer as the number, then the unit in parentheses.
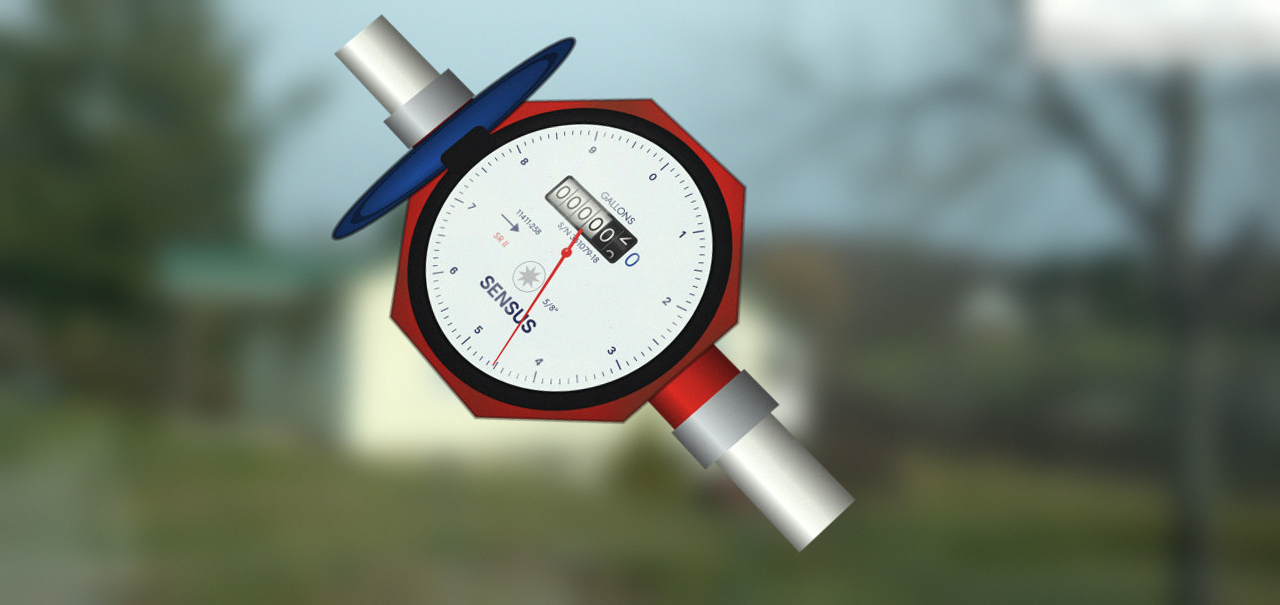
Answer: 24.5 (gal)
